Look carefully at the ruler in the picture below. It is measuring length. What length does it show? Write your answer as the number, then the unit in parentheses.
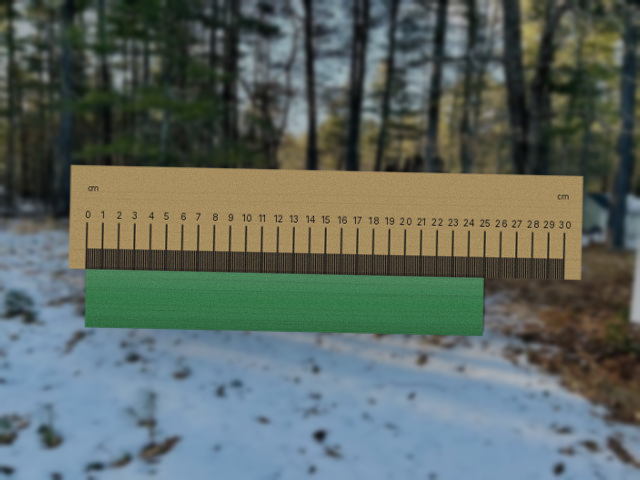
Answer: 25 (cm)
